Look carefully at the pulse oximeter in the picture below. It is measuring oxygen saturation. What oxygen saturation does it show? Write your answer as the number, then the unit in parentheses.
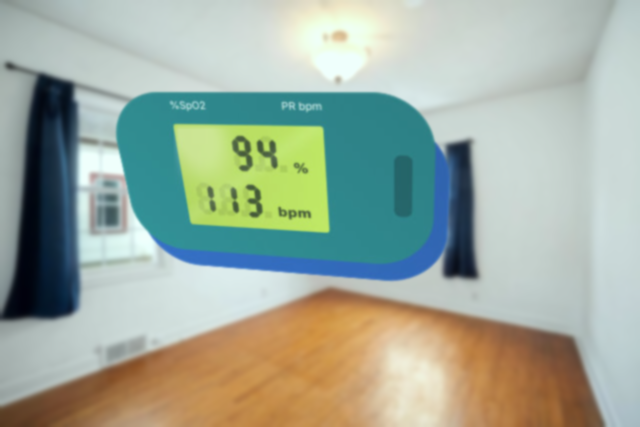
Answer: 94 (%)
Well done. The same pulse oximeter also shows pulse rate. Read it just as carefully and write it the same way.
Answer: 113 (bpm)
